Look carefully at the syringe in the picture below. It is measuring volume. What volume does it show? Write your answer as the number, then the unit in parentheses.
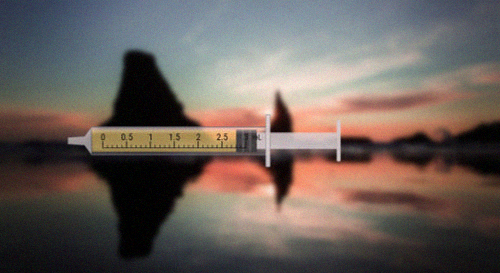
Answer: 2.8 (mL)
